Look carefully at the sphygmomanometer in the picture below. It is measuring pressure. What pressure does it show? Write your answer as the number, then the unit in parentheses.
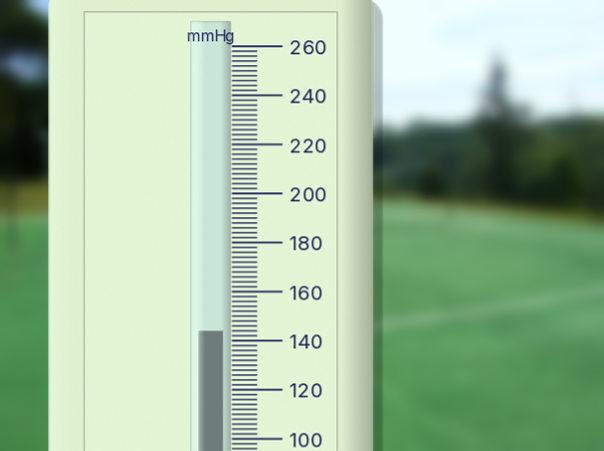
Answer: 144 (mmHg)
